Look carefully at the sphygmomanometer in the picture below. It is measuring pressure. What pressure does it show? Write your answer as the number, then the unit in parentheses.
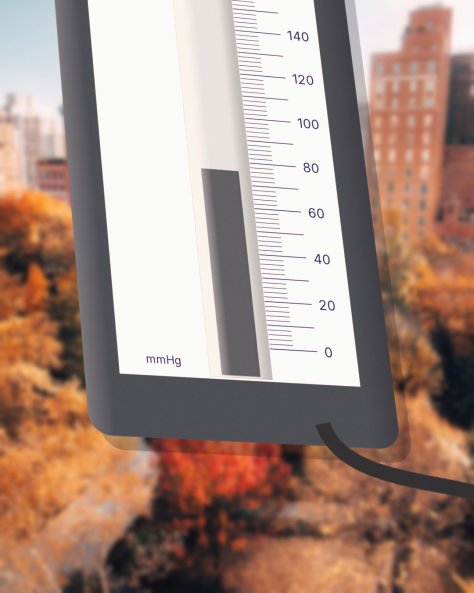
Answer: 76 (mmHg)
